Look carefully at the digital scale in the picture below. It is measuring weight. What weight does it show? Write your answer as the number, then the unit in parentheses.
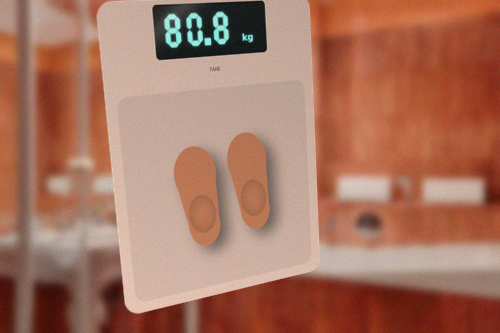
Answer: 80.8 (kg)
